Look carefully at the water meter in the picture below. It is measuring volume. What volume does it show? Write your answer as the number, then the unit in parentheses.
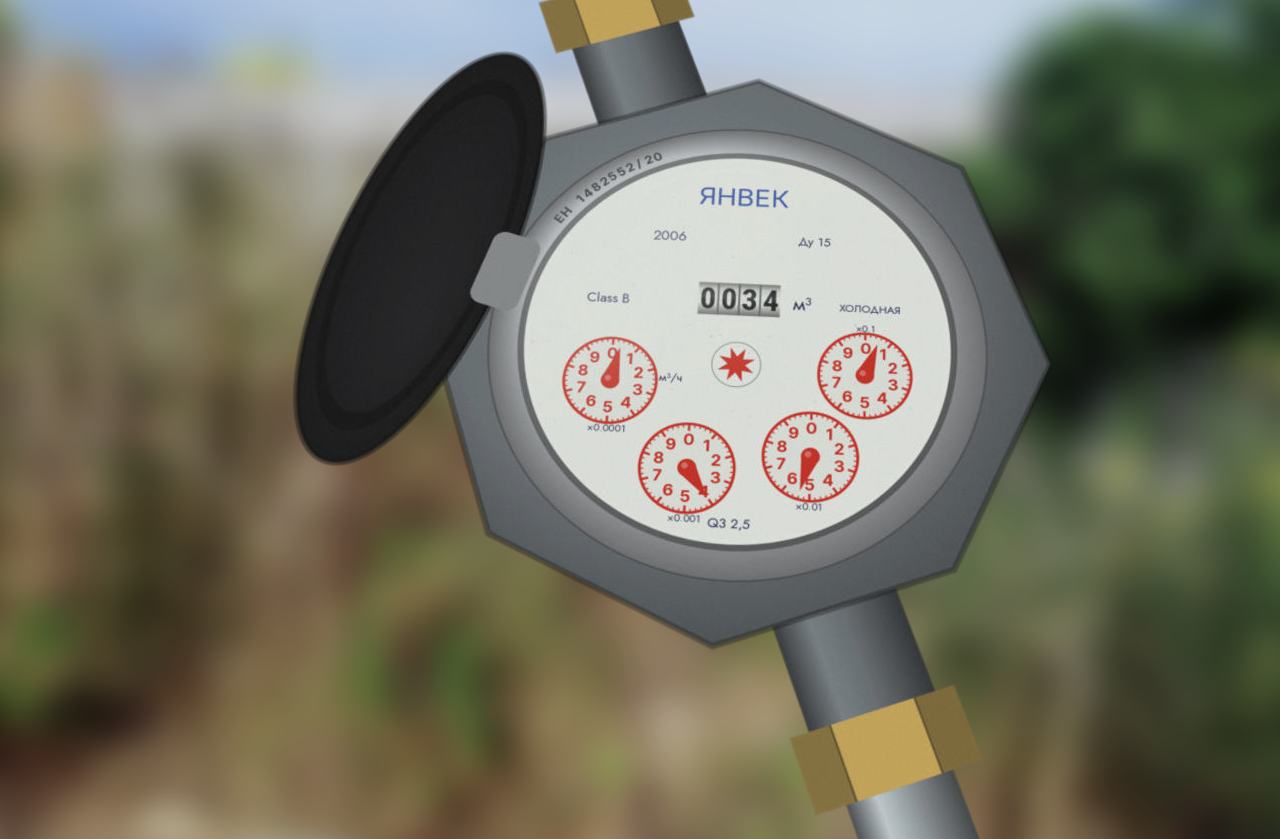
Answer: 34.0540 (m³)
